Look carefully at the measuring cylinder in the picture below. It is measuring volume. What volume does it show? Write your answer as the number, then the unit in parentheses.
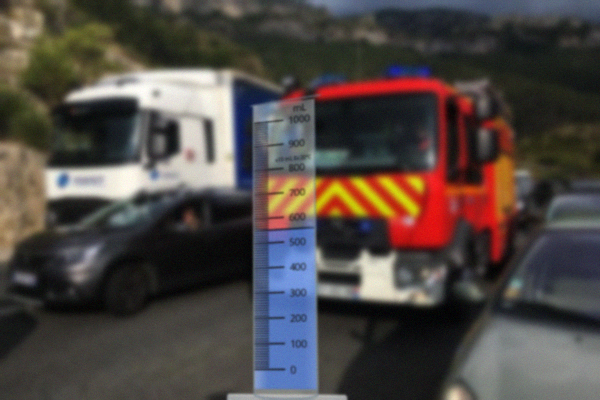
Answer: 550 (mL)
